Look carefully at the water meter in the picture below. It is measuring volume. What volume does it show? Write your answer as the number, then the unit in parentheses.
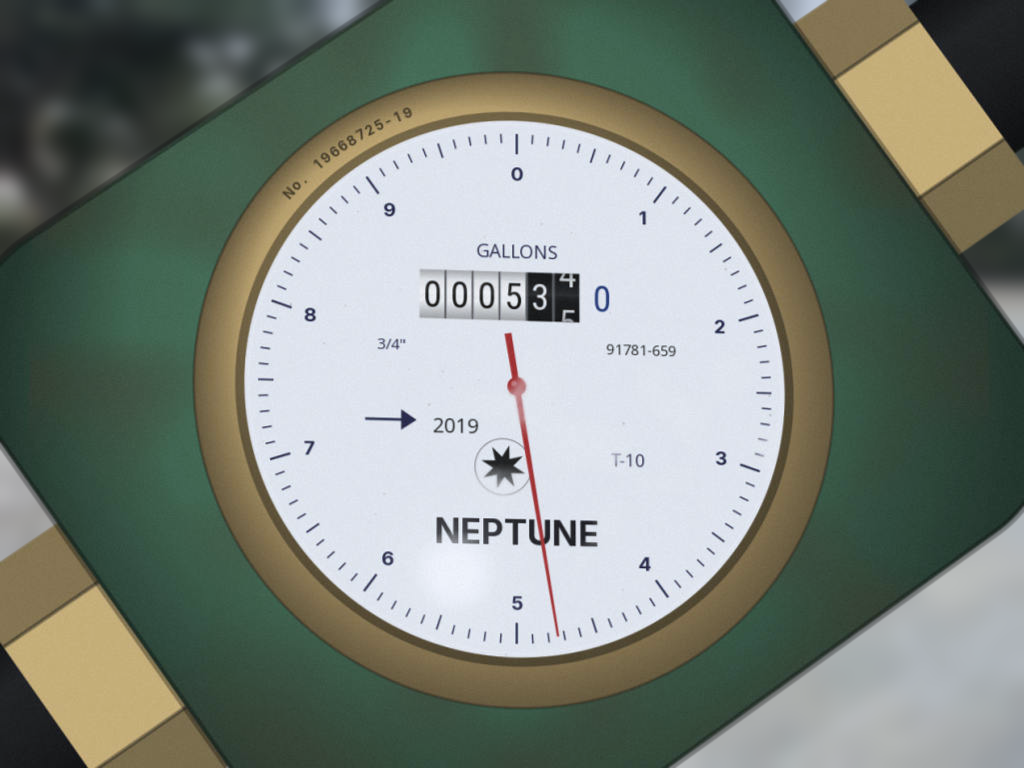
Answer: 5344.7 (gal)
